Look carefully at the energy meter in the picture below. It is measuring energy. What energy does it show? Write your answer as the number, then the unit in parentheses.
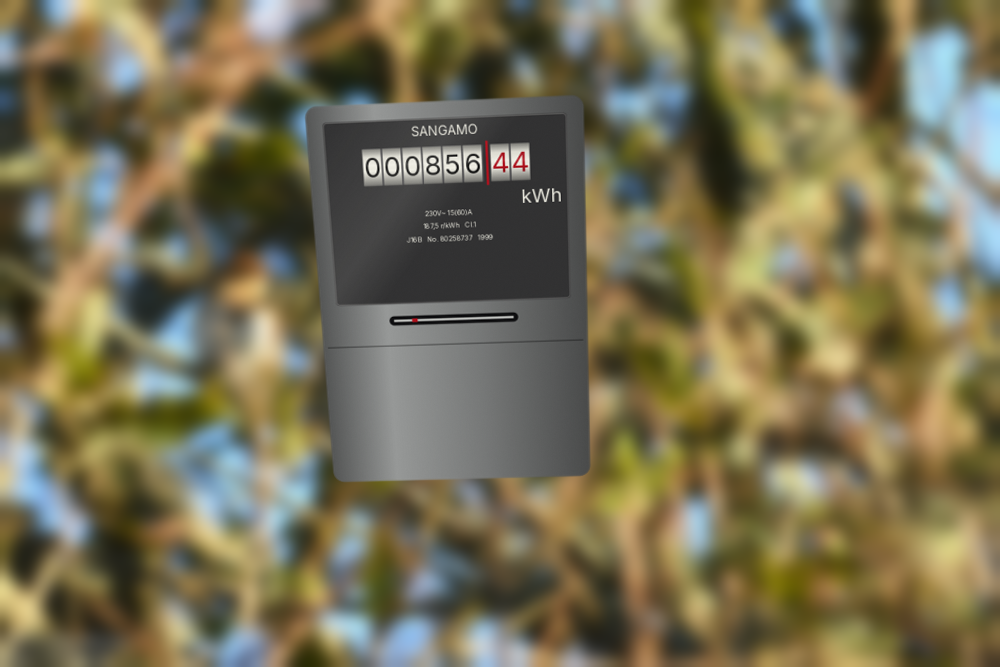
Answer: 856.44 (kWh)
